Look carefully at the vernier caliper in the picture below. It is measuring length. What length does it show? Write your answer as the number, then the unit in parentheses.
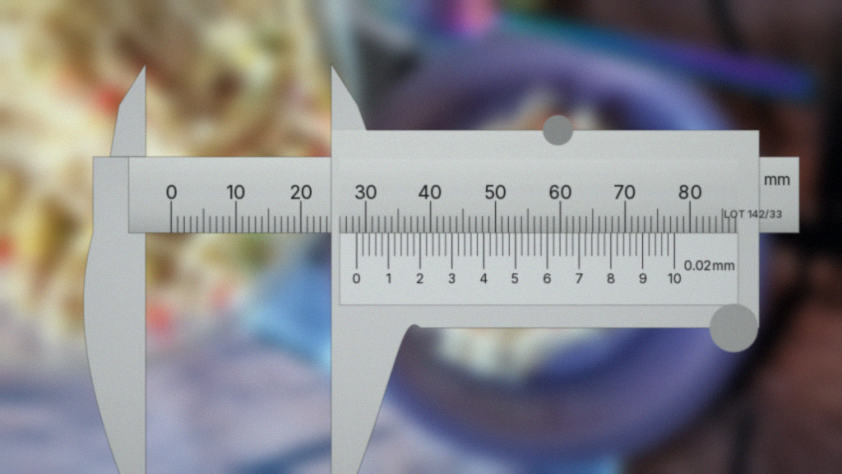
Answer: 28.6 (mm)
